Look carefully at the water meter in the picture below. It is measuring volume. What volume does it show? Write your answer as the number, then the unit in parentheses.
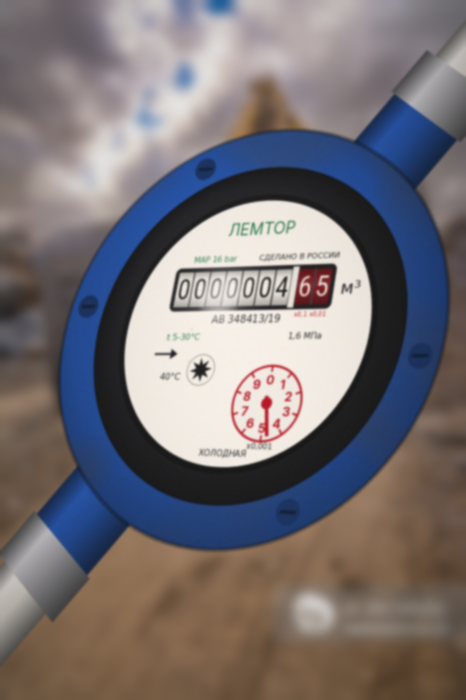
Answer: 4.654 (m³)
